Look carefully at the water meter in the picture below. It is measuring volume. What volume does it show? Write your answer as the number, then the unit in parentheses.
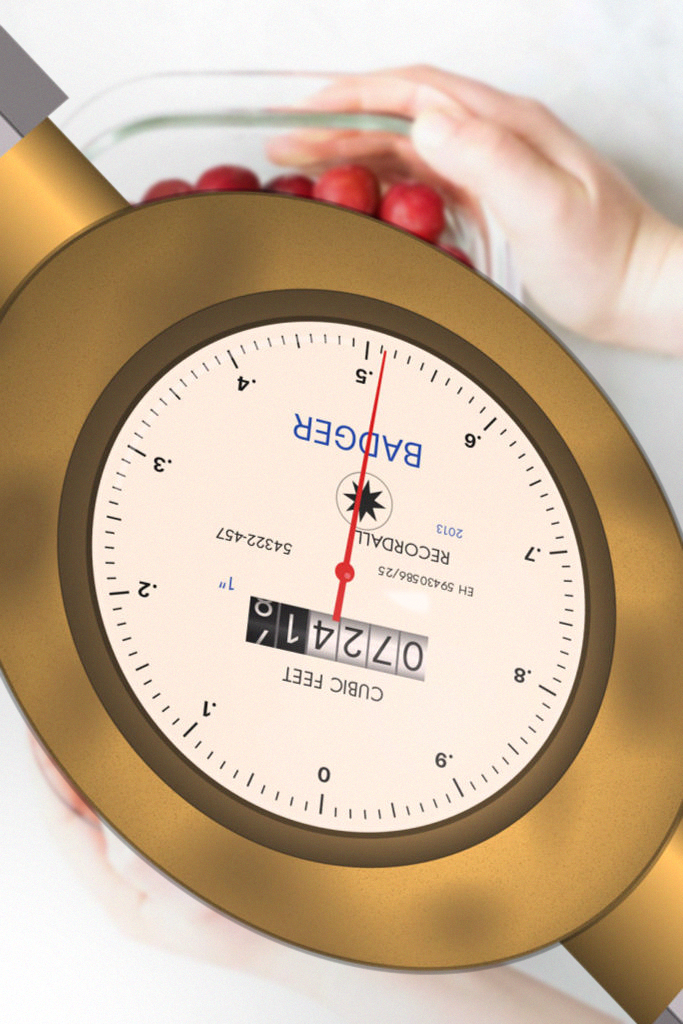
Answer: 72417.51 (ft³)
